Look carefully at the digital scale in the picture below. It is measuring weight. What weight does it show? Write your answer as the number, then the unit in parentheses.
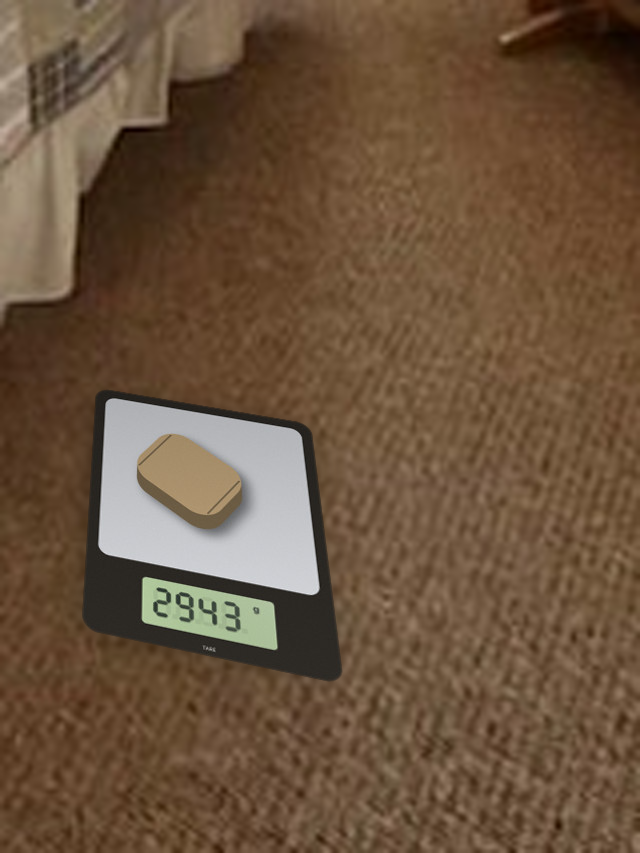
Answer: 2943 (g)
